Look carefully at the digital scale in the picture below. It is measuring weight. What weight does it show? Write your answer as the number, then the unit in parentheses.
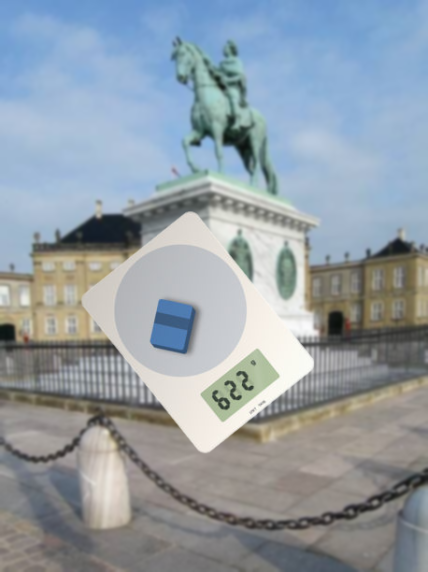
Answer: 622 (g)
